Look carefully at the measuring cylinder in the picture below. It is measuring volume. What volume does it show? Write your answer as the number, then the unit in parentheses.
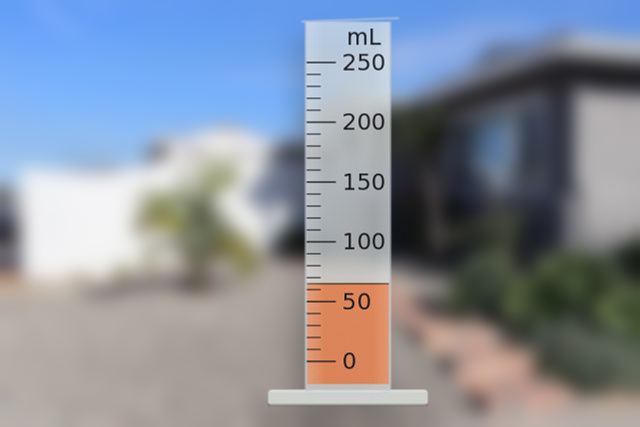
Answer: 65 (mL)
